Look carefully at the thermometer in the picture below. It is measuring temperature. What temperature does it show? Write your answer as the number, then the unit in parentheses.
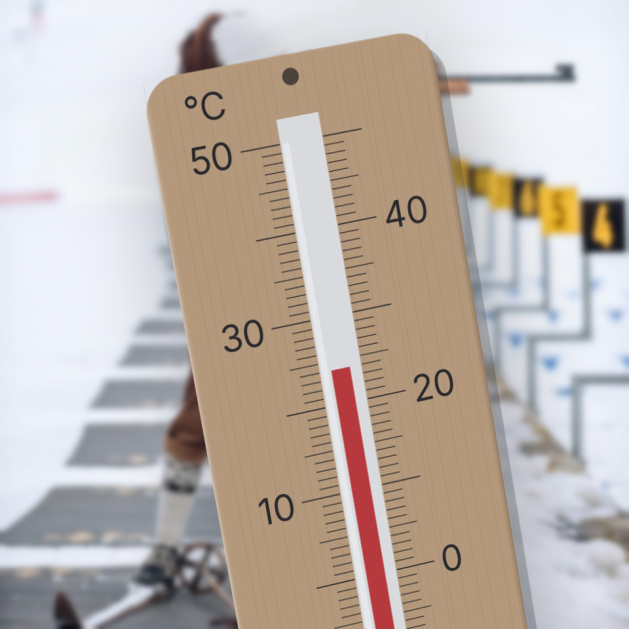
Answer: 24 (°C)
